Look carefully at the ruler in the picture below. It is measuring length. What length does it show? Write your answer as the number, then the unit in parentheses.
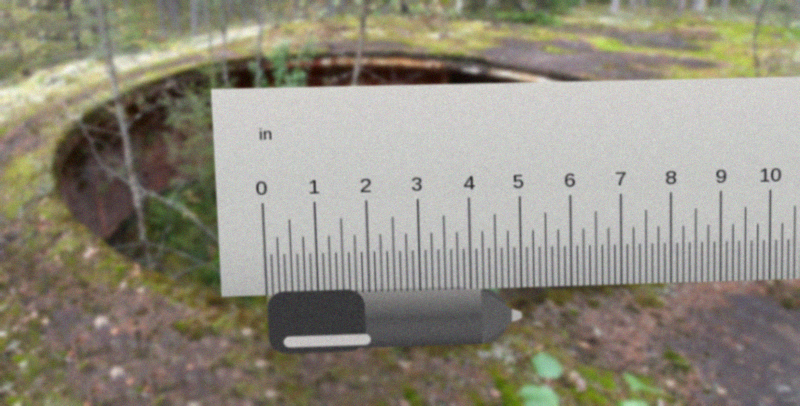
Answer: 5 (in)
